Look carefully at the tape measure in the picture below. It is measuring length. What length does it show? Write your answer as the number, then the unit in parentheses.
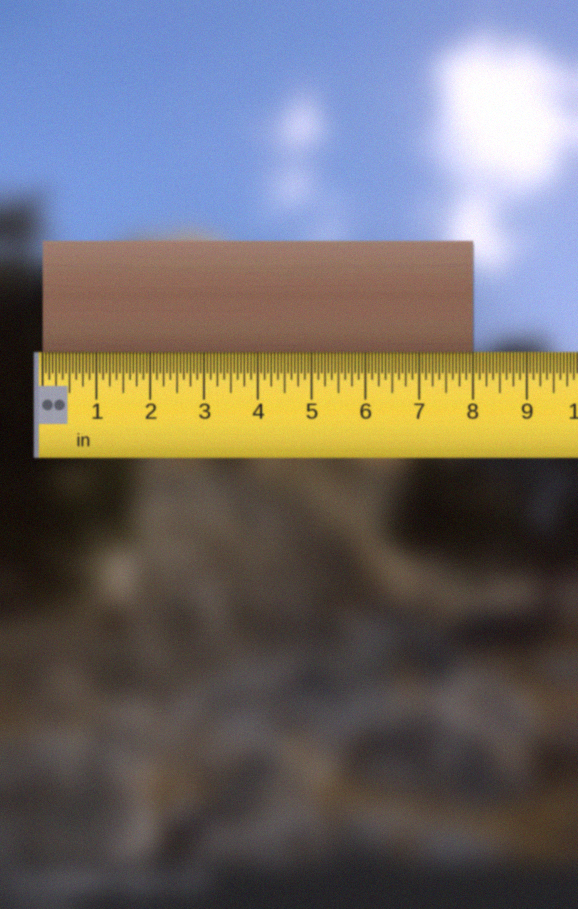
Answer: 8 (in)
